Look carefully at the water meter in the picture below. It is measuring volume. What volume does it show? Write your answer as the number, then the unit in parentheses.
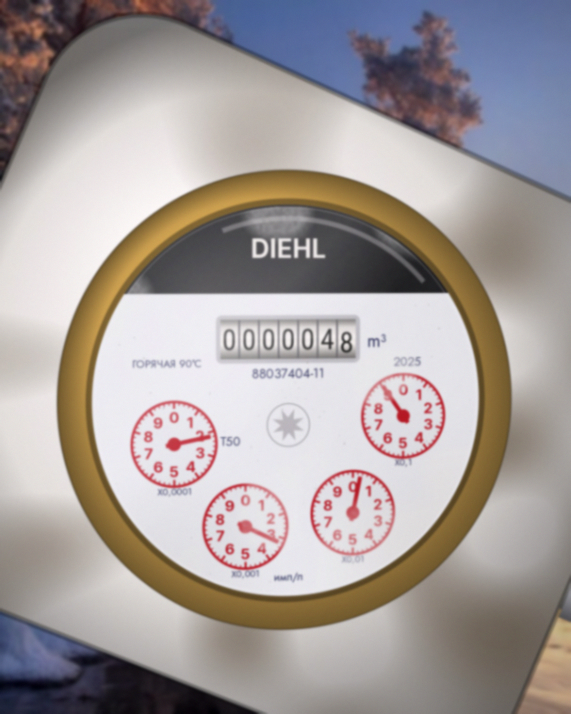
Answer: 47.9032 (m³)
